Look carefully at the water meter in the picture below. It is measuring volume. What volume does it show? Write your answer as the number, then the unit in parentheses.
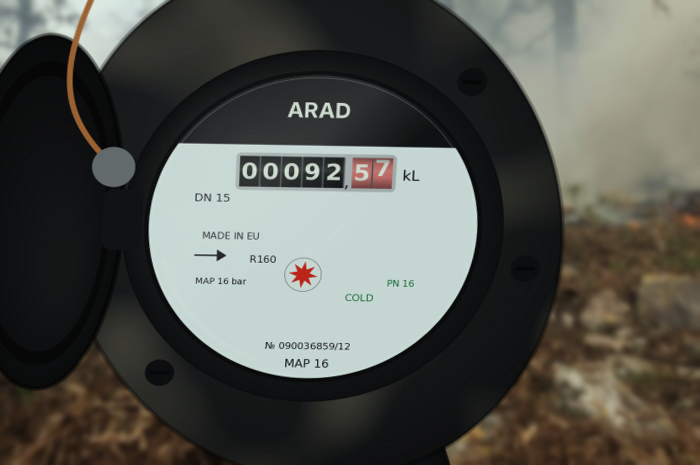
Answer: 92.57 (kL)
